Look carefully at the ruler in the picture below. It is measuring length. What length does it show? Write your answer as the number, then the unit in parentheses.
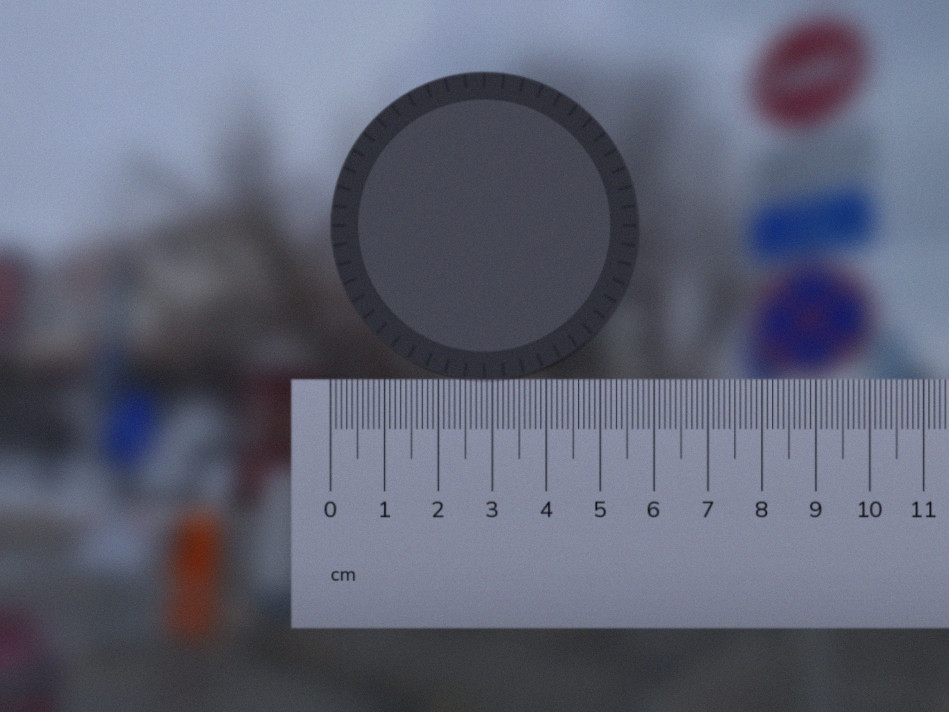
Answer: 5.7 (cm)
